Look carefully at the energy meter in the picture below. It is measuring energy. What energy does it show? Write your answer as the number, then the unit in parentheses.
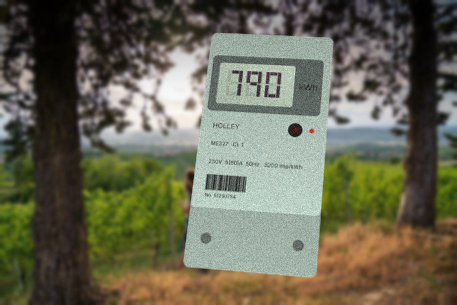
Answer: 790 (kWh)
